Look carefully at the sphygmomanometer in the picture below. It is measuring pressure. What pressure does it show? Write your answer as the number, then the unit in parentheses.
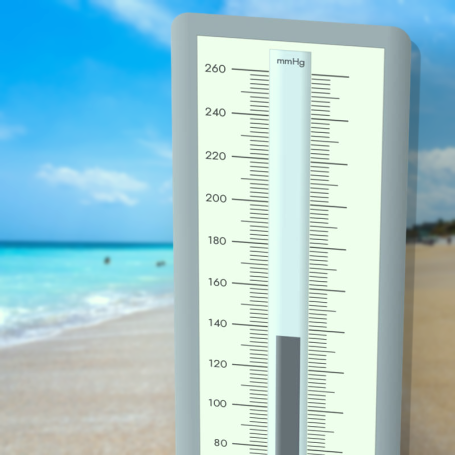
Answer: 136 (mmHg)
